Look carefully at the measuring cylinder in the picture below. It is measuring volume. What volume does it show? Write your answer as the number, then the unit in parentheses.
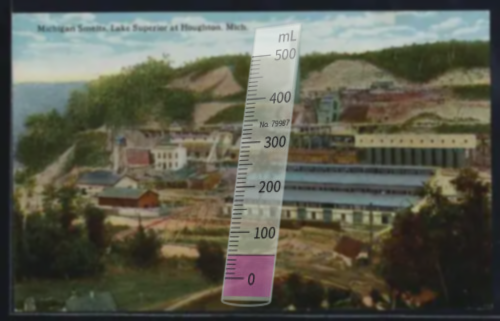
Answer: 50 (mL)
